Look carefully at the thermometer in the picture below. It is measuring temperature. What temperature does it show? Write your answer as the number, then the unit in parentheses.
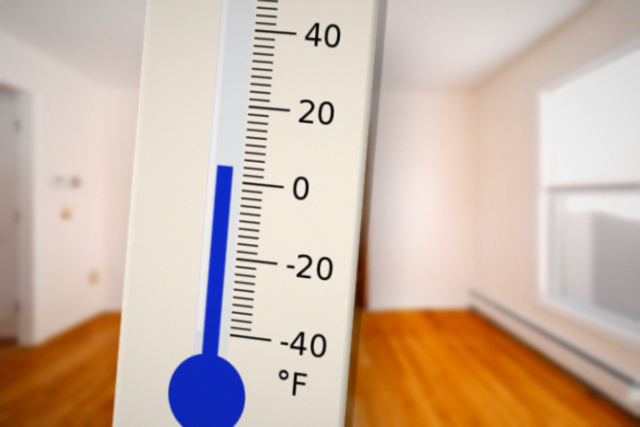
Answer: 4 (°F)
